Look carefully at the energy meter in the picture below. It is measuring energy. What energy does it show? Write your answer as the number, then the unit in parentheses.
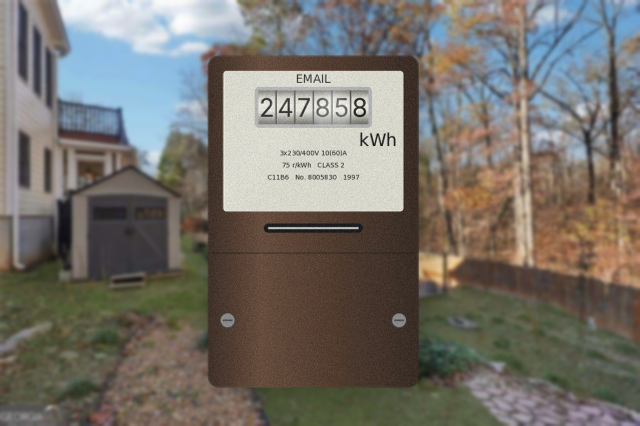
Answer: 247858 (kWh)
